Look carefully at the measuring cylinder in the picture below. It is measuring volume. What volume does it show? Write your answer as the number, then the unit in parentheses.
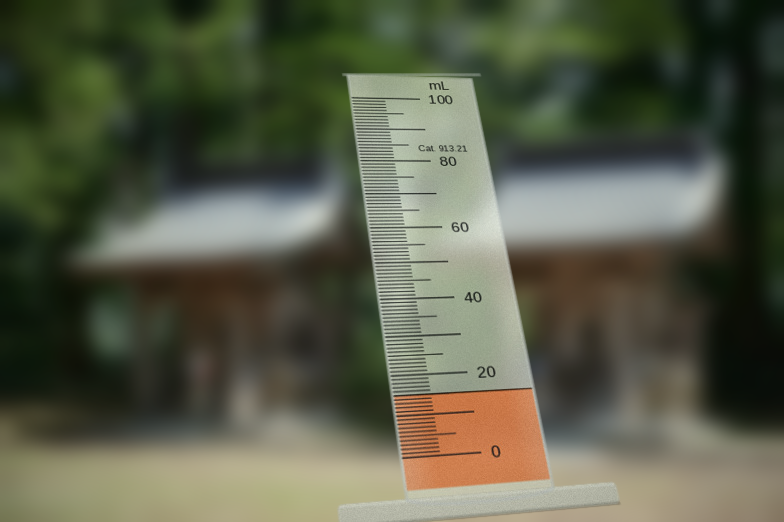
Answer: 15 (mL)
